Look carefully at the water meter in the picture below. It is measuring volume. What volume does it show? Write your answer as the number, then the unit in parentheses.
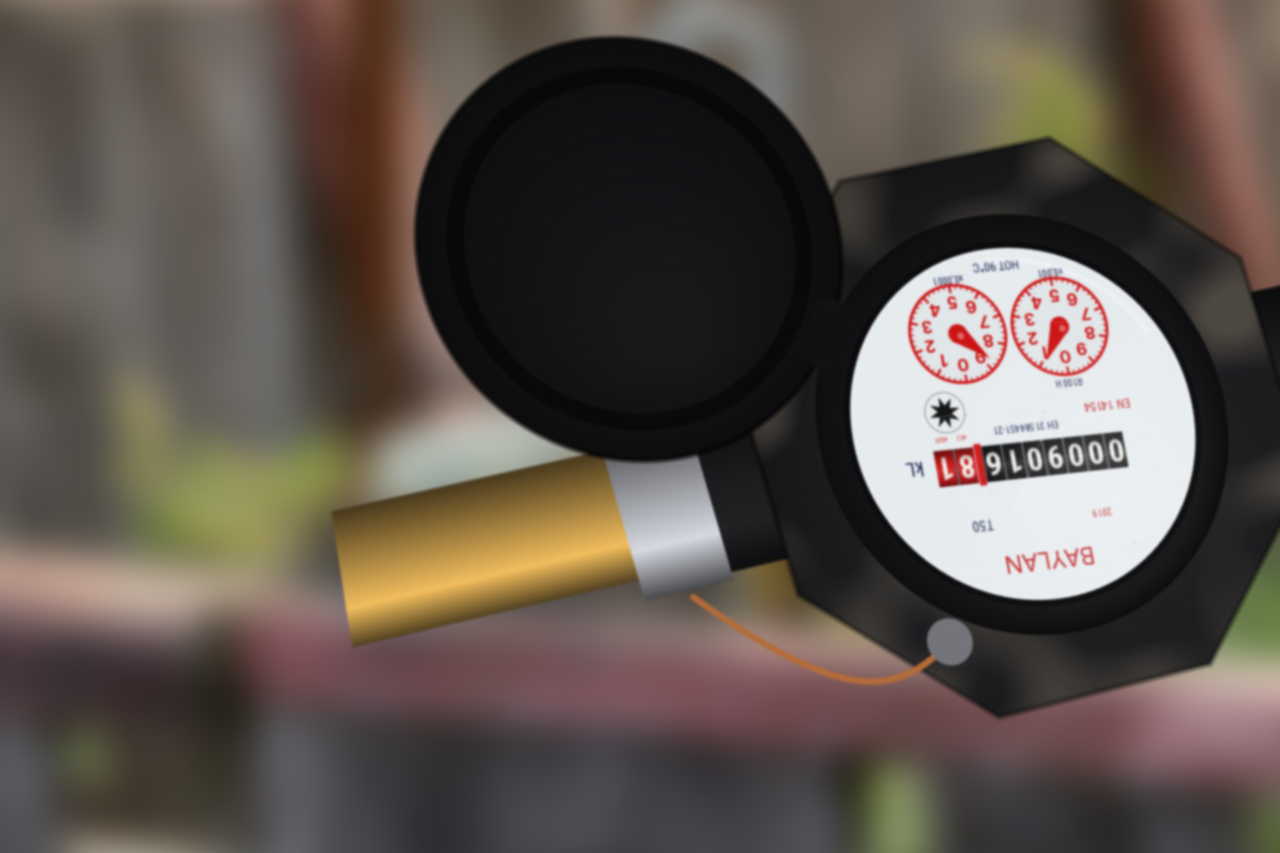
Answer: 9016.8108 (kL)
